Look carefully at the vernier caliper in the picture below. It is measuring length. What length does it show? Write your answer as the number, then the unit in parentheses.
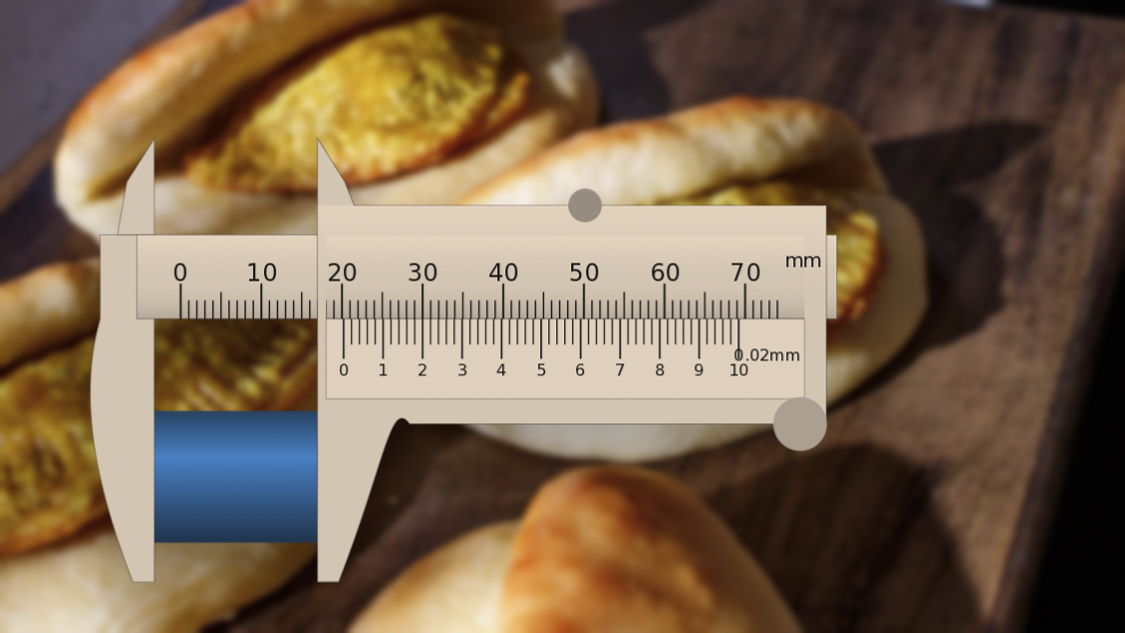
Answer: 20.2 (mm)
